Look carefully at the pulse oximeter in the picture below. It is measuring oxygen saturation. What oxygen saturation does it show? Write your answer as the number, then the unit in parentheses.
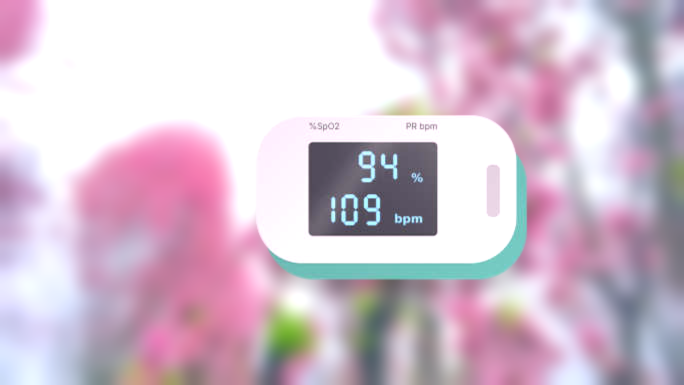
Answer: 94 (%)
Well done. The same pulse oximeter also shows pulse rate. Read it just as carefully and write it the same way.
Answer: 109 (bpm)
